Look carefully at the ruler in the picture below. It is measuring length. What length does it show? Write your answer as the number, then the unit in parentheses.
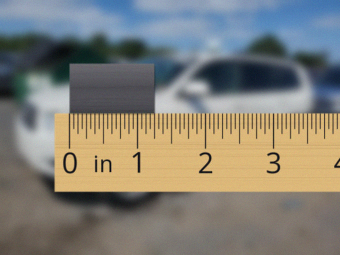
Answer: 1.25 (in)
